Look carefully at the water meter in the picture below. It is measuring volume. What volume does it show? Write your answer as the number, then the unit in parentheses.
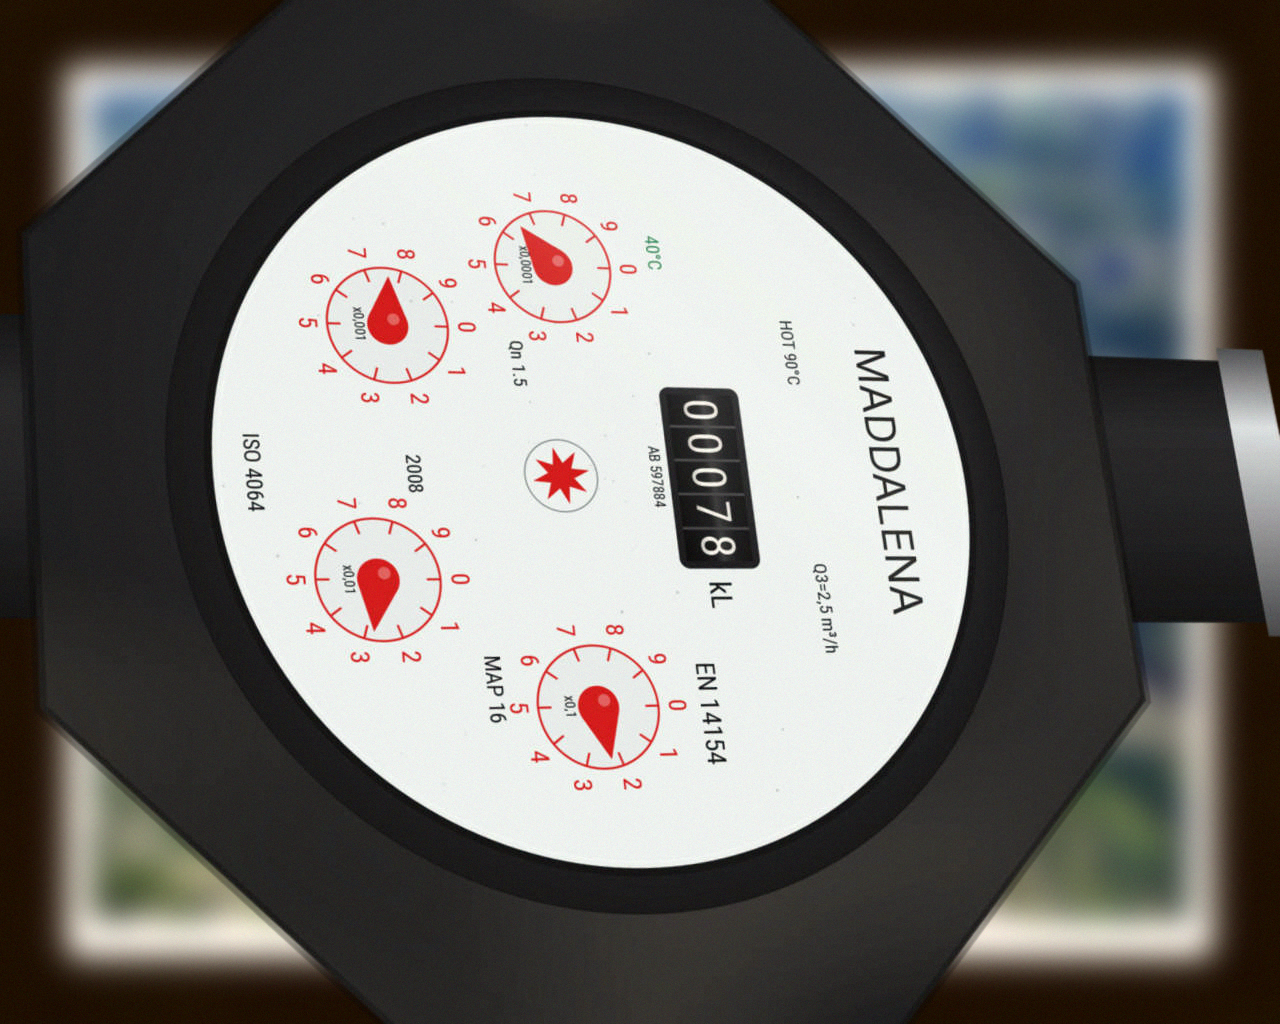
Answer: 78.2276 (kL)
